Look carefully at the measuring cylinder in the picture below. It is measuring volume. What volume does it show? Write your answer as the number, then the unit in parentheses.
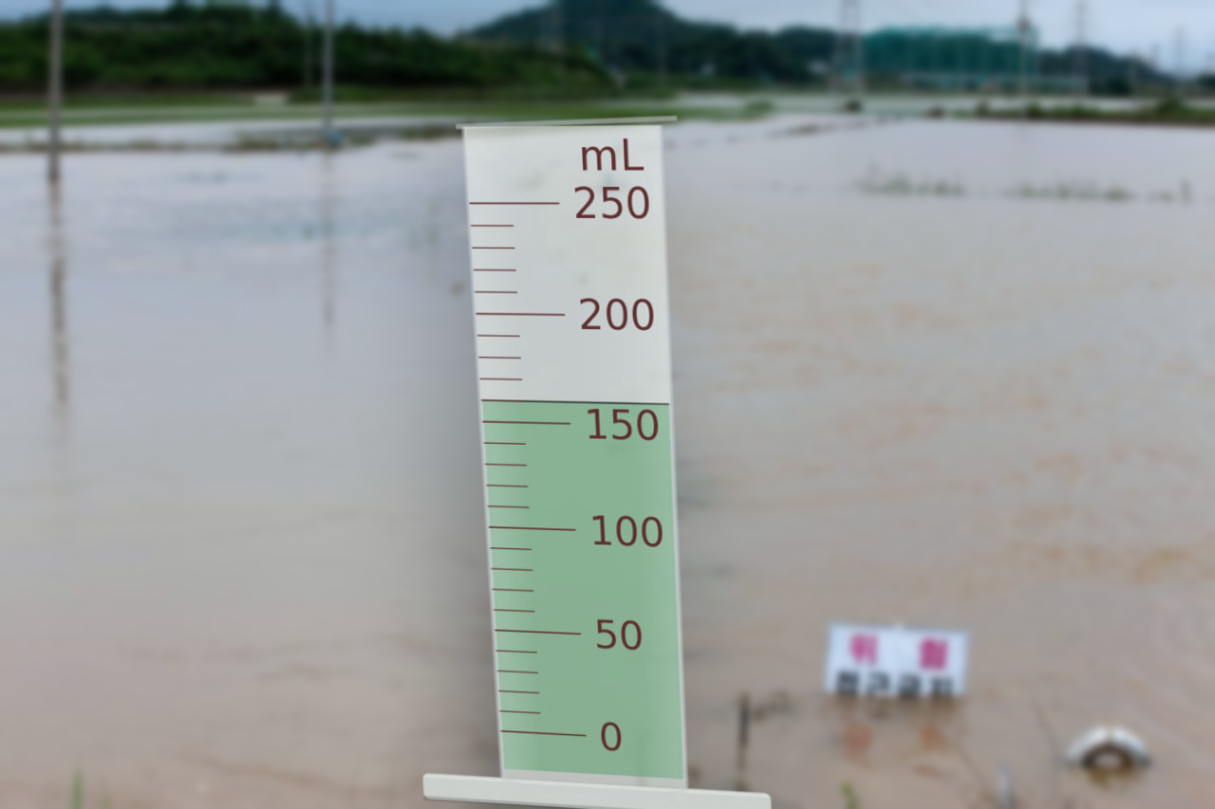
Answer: 160 (mL)
